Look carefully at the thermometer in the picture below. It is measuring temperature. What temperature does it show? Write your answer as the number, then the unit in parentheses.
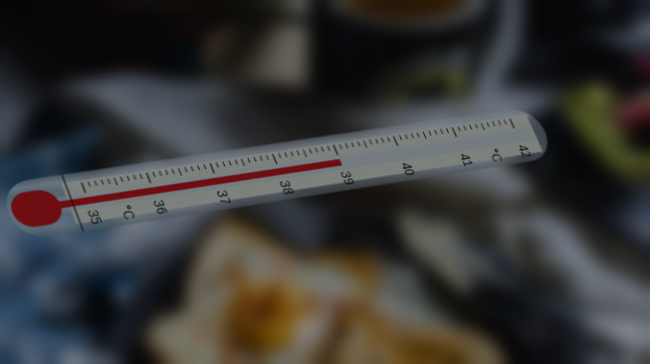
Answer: 39 (°C)
